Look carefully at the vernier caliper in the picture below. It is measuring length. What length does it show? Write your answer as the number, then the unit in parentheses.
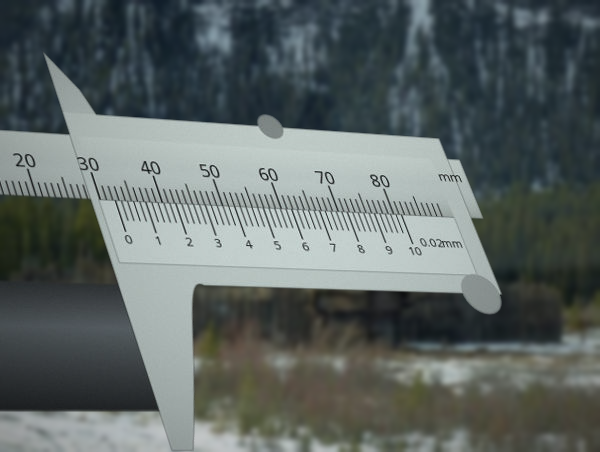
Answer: 32.4 (mm)
